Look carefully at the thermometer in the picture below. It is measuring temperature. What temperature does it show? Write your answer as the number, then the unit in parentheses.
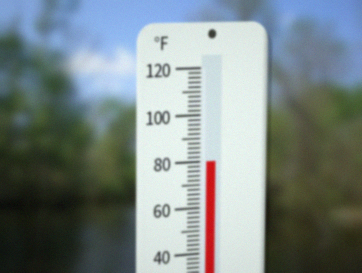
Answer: 80 (°F)
